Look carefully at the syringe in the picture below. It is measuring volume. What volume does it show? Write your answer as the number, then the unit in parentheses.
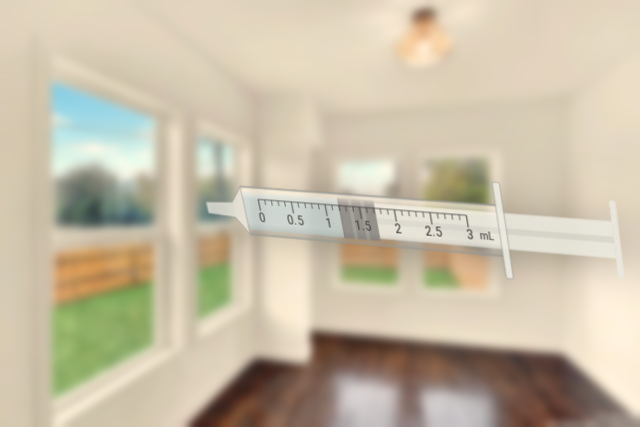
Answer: 1.2 (mL)
